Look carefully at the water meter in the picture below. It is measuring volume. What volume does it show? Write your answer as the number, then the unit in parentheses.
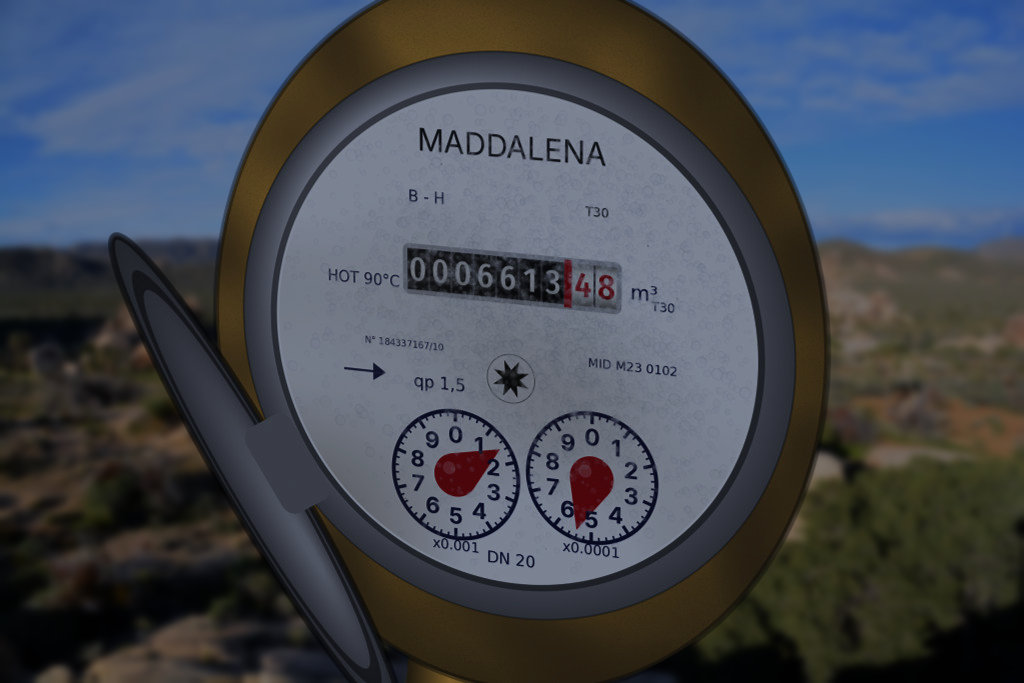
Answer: 6613.4815 (m³)
